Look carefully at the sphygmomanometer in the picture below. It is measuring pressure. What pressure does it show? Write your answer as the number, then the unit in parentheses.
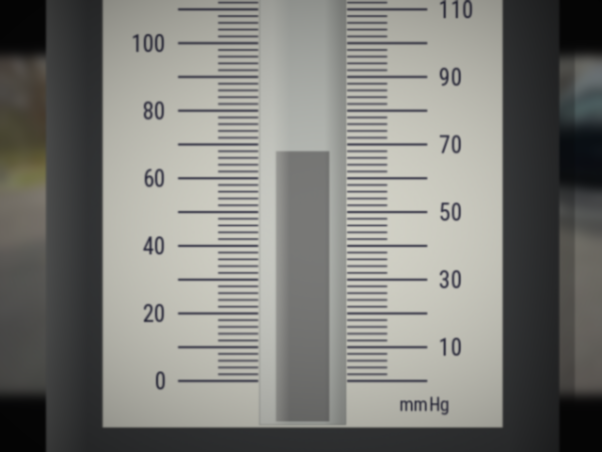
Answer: 68 (mmHg)
